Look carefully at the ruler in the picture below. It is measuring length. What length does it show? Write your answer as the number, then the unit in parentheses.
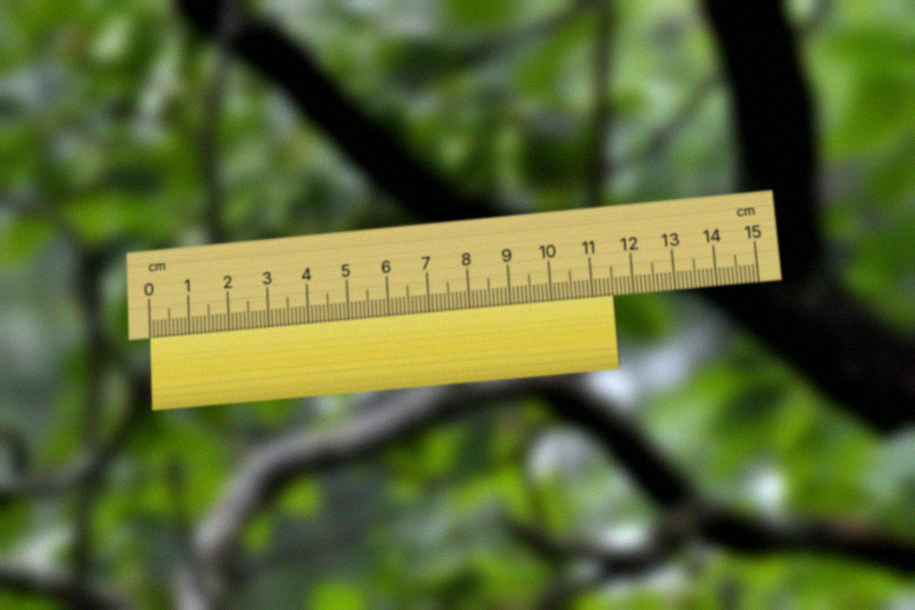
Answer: 11.5 (cm)
